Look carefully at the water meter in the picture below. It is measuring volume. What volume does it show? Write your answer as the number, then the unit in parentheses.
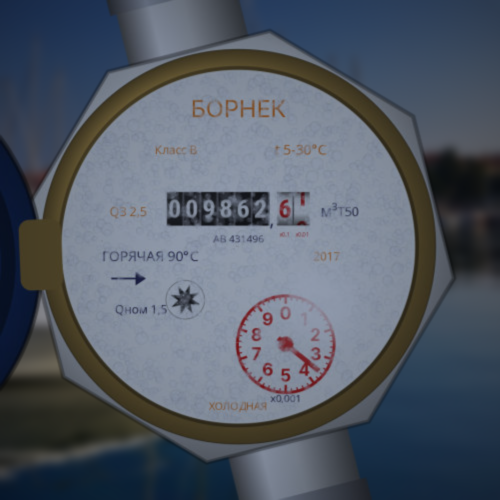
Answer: 9862.613 (m³)
